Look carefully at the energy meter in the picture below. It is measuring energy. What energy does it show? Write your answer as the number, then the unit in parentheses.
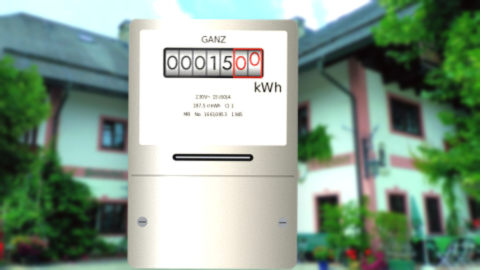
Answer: 15.00 (kWh)
